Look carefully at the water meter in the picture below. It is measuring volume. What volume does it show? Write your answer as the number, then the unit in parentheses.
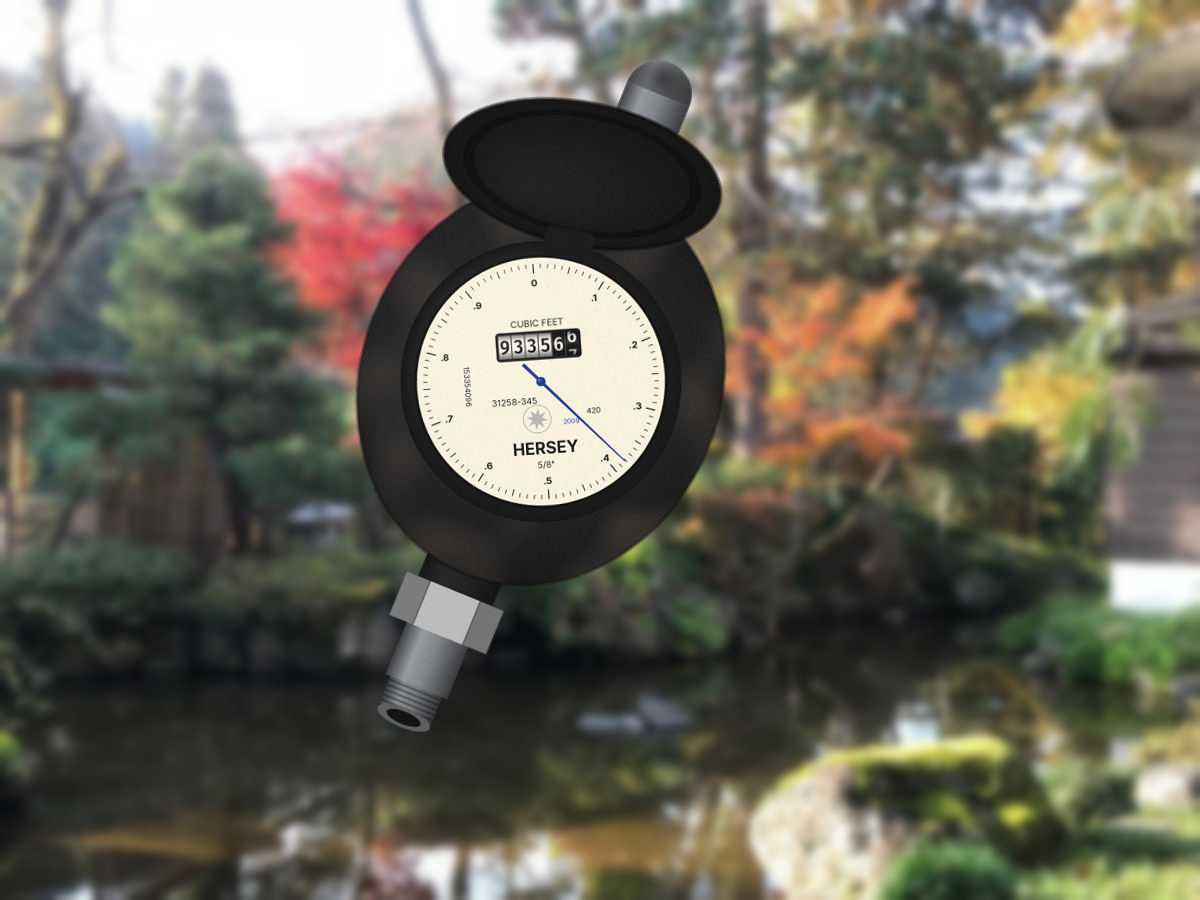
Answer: 933566.38 (ft³)
